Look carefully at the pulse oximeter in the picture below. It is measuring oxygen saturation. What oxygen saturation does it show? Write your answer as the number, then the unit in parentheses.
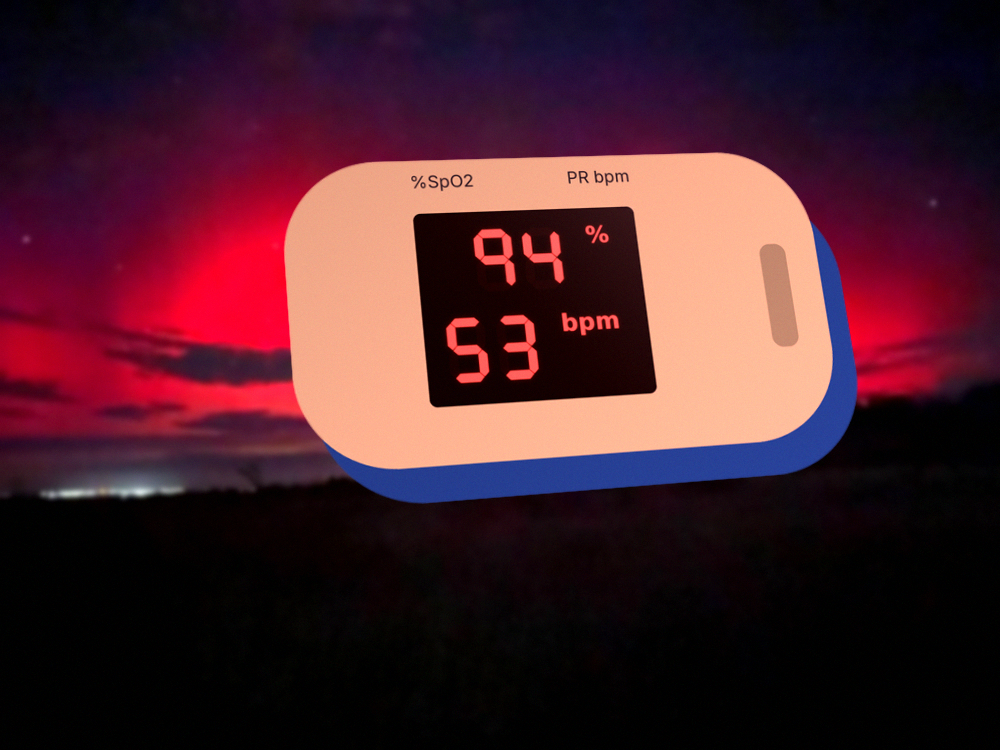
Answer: 94 (%)
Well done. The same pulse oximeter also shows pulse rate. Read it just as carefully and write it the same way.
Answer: 53 (bpm)
